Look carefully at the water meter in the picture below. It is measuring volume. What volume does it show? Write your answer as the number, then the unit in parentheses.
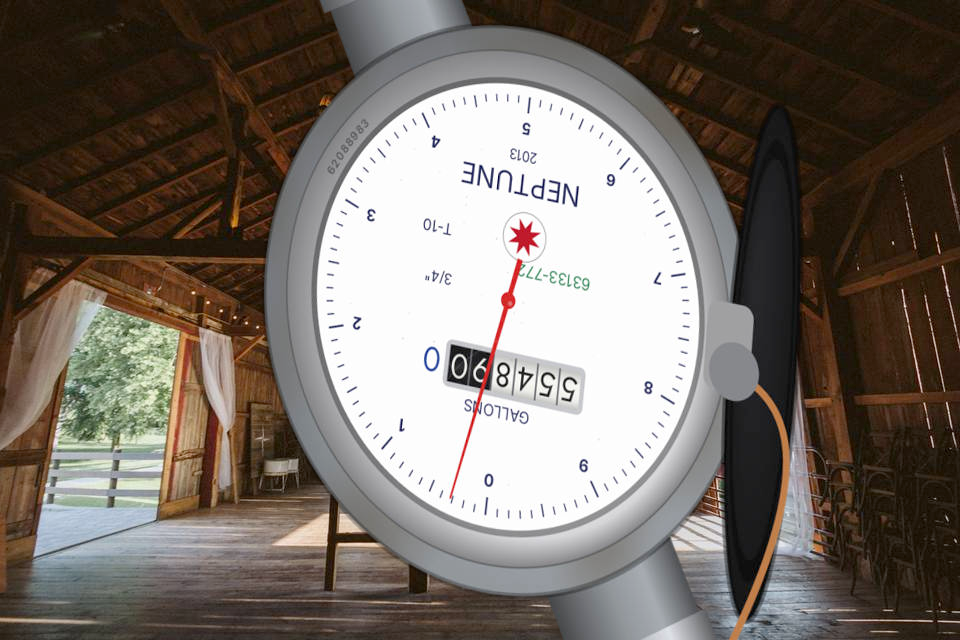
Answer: 5548900.3 (gal)
